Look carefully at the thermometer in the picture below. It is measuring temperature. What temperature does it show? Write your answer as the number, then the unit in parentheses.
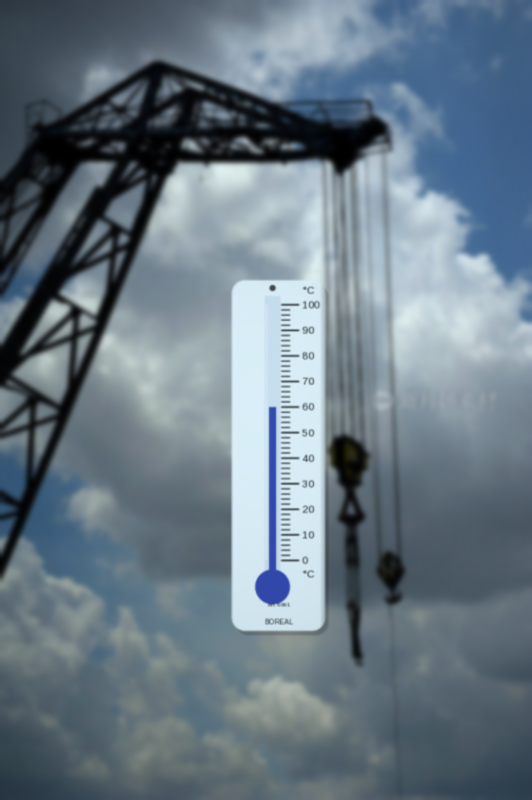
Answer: 60 (°C)
